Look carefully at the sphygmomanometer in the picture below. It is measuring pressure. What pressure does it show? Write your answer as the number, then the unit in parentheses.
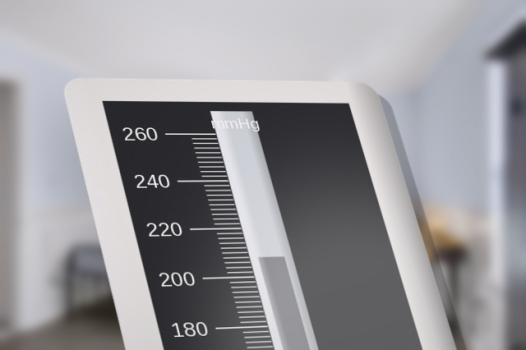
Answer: 208 (mmHg)
